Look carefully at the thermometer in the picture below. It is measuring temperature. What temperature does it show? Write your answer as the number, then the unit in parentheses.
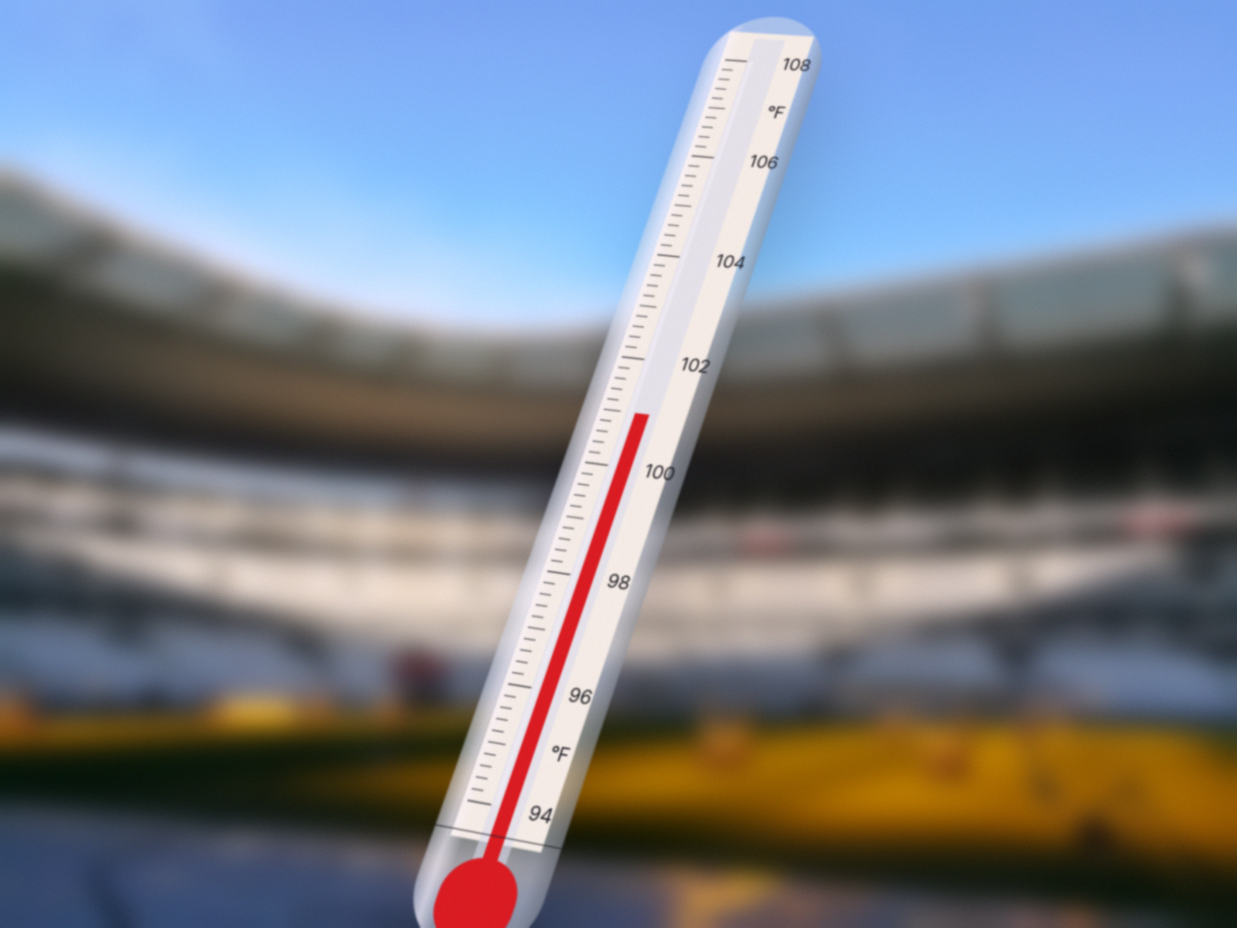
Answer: 101 (°F)
